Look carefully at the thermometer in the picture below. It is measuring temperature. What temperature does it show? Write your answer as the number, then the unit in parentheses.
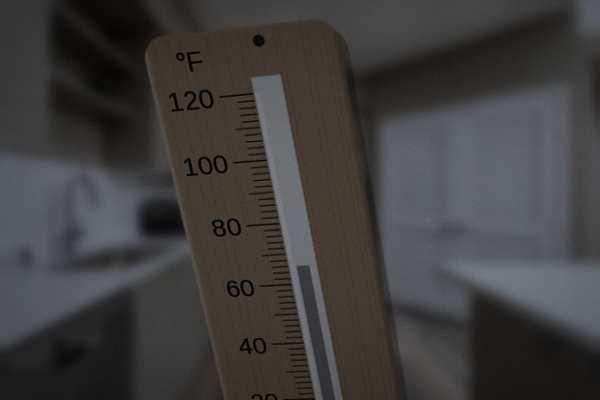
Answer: 66 (°F)
